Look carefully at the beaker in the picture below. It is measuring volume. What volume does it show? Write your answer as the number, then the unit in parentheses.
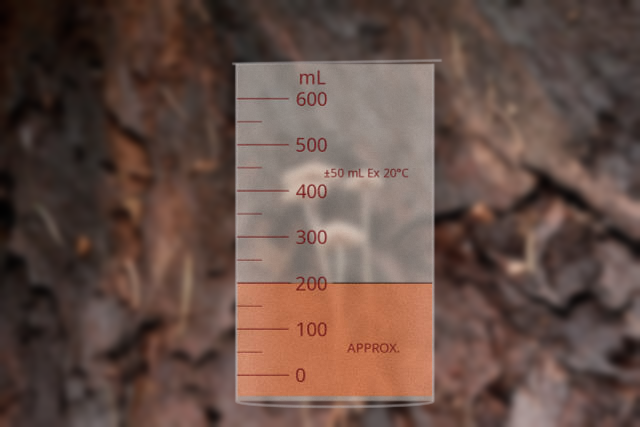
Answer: 200 (mL)
